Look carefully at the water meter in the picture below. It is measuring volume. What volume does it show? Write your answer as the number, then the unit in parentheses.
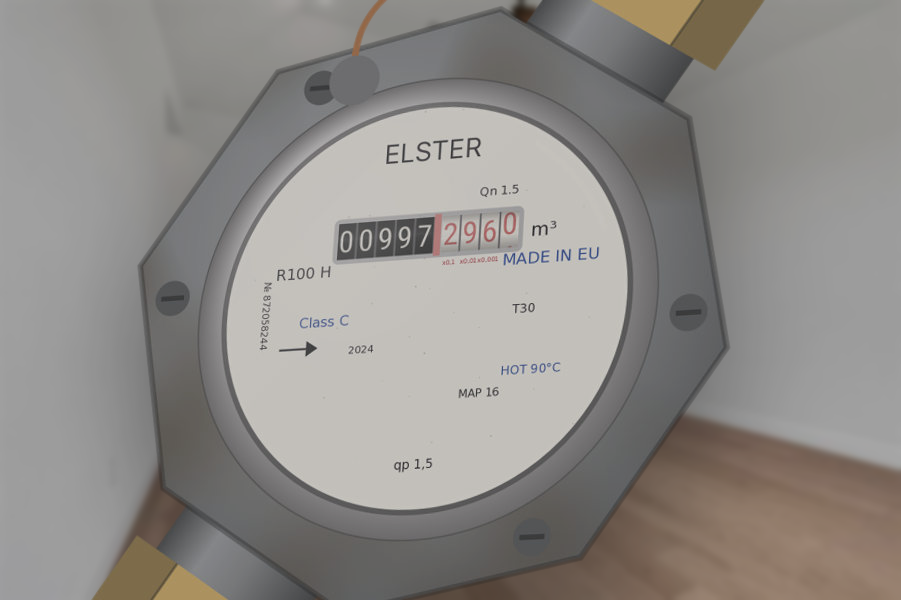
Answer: 997.2960 (m³)
